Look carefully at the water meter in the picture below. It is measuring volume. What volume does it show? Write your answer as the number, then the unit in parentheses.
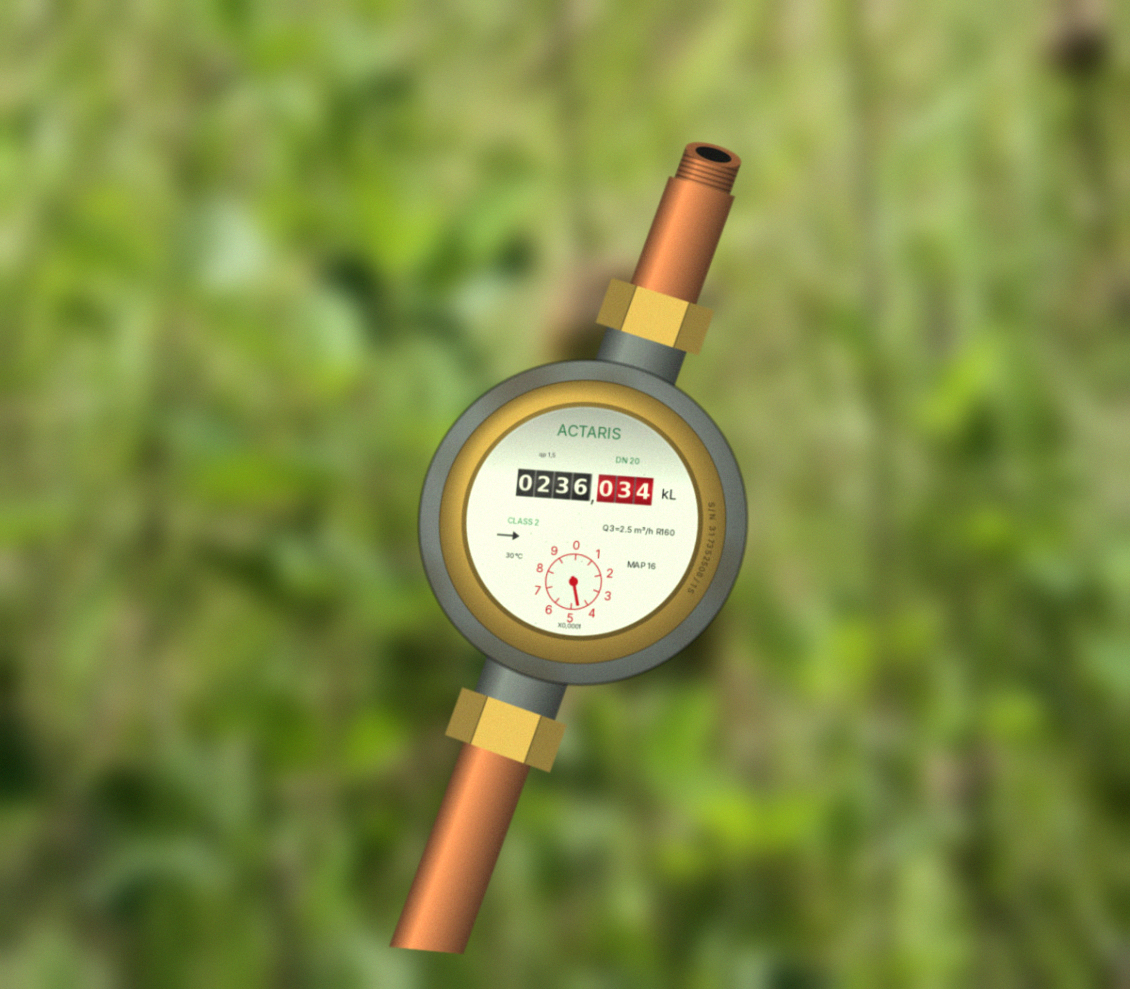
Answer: 236.0344 (kL)
